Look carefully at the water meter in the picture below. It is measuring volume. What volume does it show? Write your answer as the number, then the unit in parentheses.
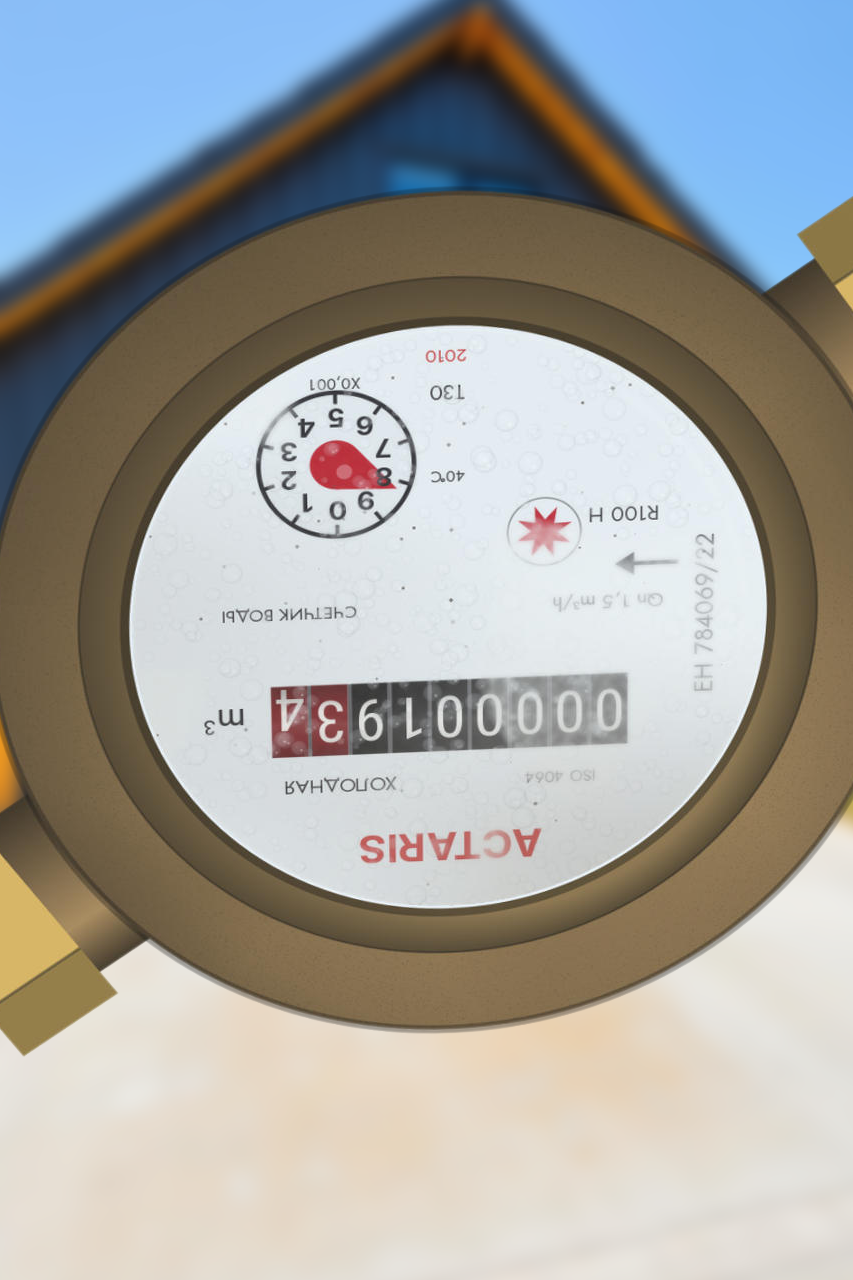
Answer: 19.338 (m³)
